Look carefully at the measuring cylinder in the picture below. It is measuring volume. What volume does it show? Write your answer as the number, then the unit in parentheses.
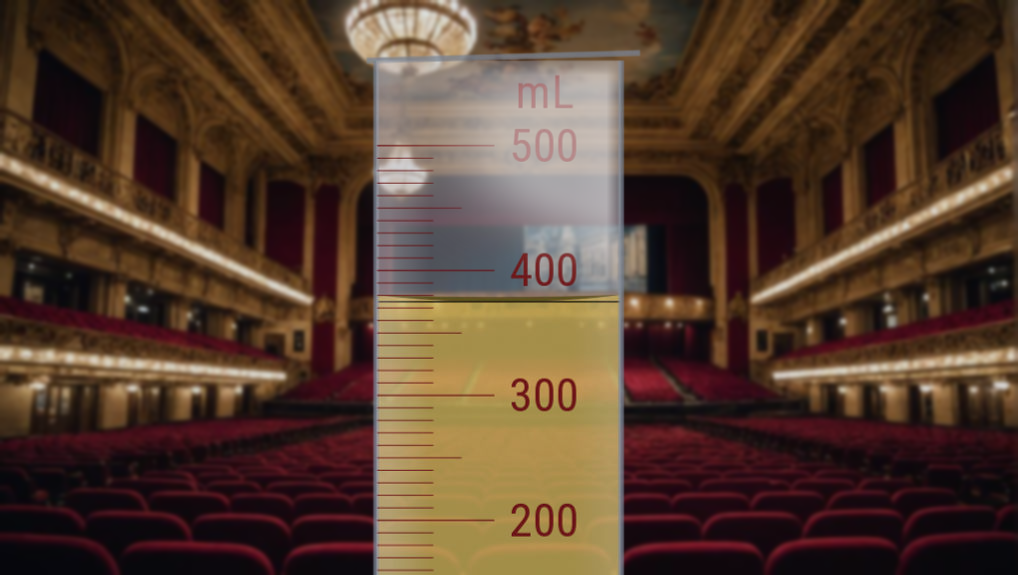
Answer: 375 (mL)
